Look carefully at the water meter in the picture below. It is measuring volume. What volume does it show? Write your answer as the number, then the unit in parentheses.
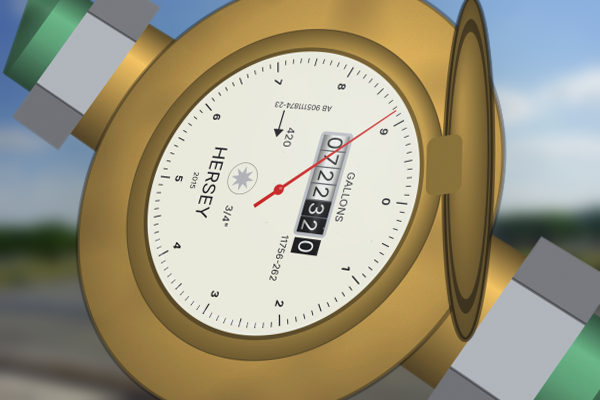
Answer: 722318.8 (gal)
